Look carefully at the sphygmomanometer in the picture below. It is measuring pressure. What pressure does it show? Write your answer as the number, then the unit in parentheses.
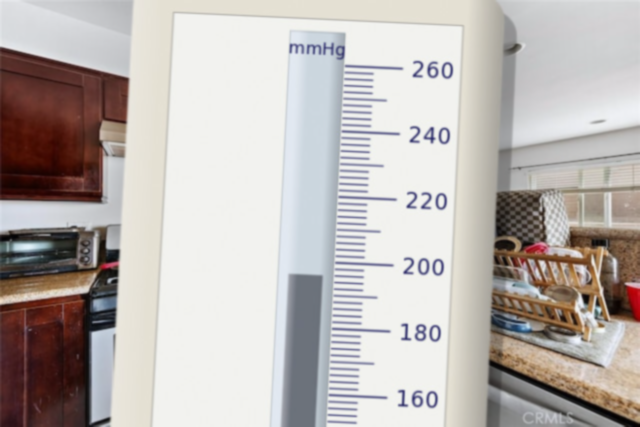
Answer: 196 (mmHg)
